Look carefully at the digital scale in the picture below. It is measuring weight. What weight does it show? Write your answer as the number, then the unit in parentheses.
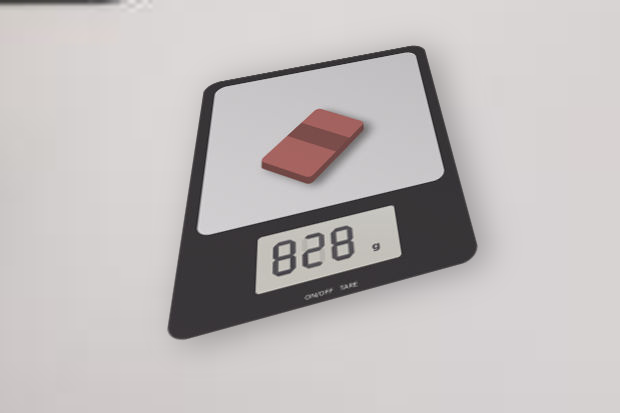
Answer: 828 (g)
